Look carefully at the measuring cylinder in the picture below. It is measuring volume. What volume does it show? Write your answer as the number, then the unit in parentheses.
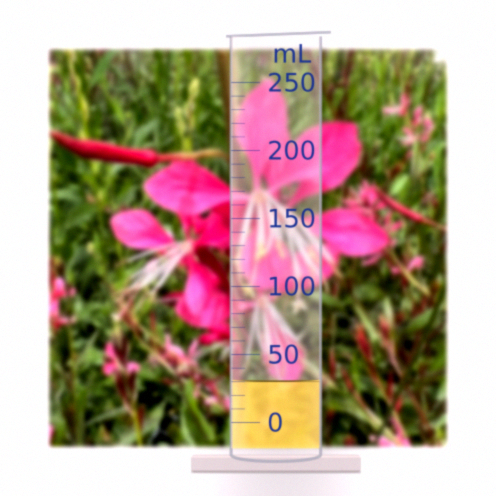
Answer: 30 (mL)
